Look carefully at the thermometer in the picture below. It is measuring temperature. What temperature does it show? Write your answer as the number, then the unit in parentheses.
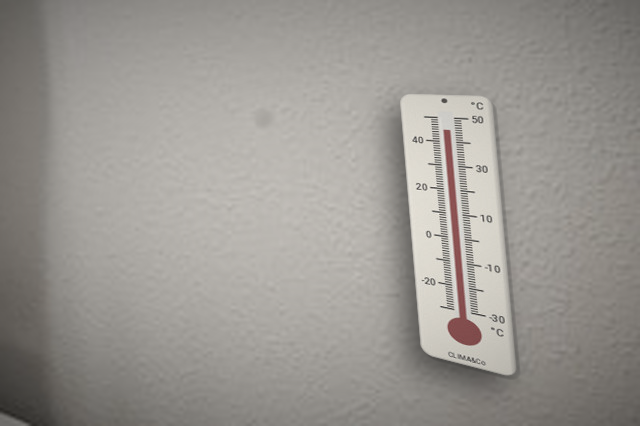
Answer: 45 (°C)
